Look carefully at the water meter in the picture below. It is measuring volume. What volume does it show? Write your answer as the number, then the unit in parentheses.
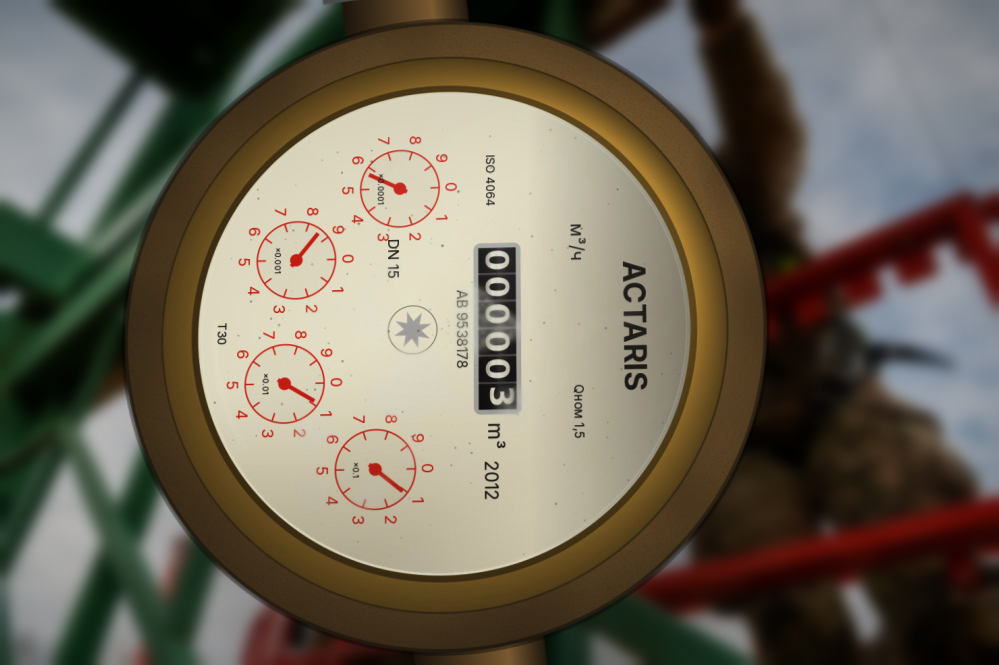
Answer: 3.1085 (m³)
